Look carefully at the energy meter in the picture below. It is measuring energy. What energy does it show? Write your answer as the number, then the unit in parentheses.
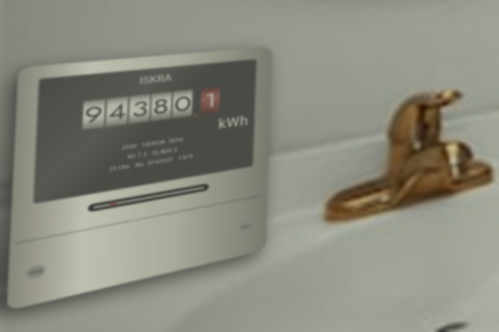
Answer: 94380.1 (kWh)
